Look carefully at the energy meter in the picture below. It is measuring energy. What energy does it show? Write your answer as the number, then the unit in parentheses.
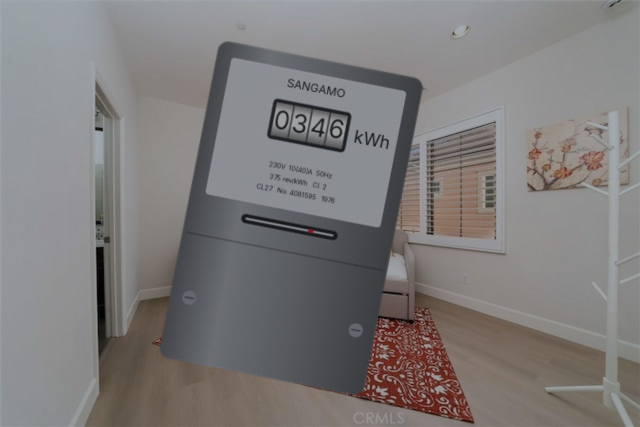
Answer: 346 (kWh)
